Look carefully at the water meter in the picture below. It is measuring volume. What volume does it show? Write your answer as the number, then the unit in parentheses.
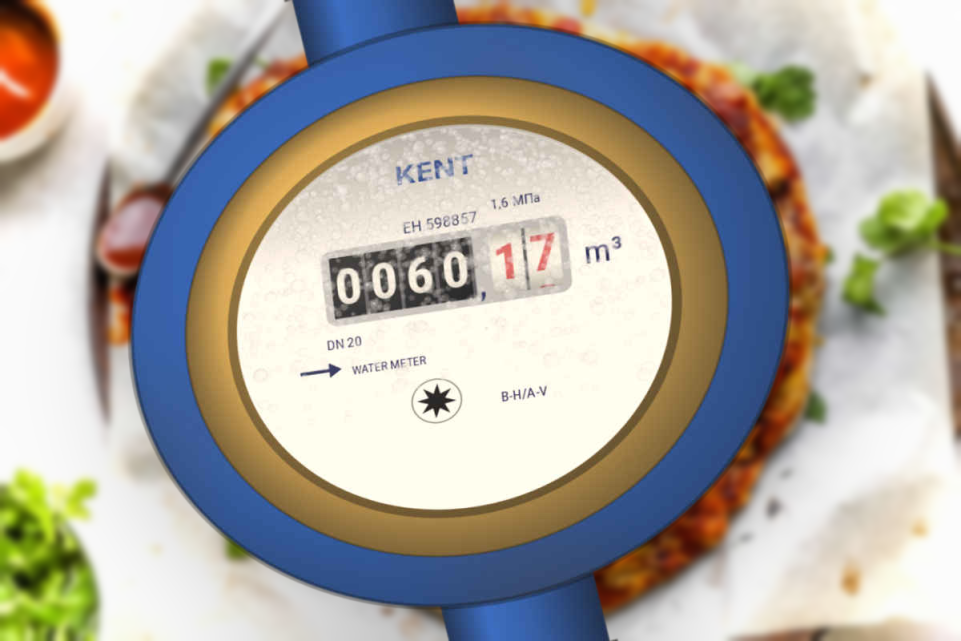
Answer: 60.17 (m³)
